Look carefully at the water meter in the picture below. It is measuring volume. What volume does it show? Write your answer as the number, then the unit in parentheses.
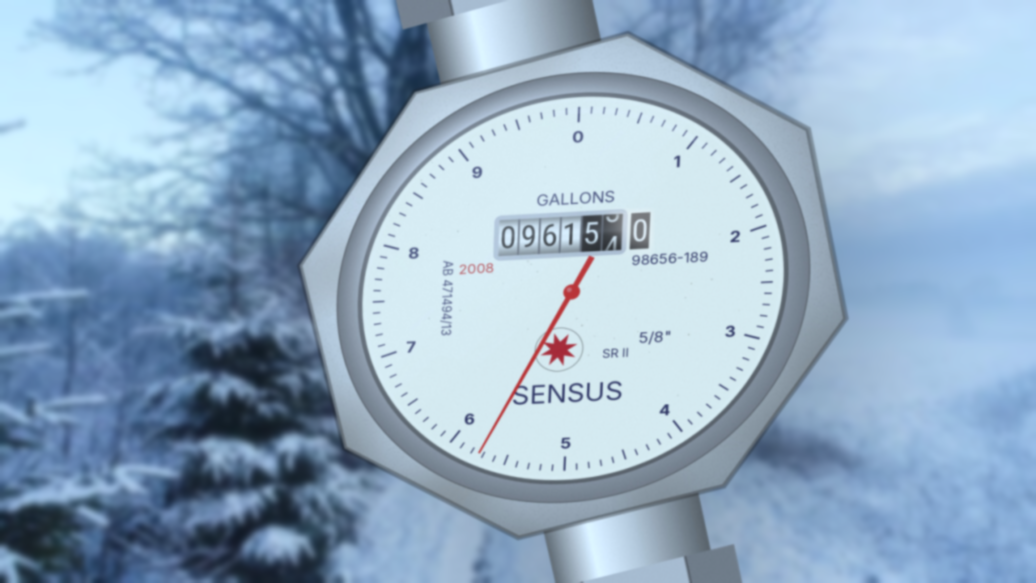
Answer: 961535.7 (gal)
